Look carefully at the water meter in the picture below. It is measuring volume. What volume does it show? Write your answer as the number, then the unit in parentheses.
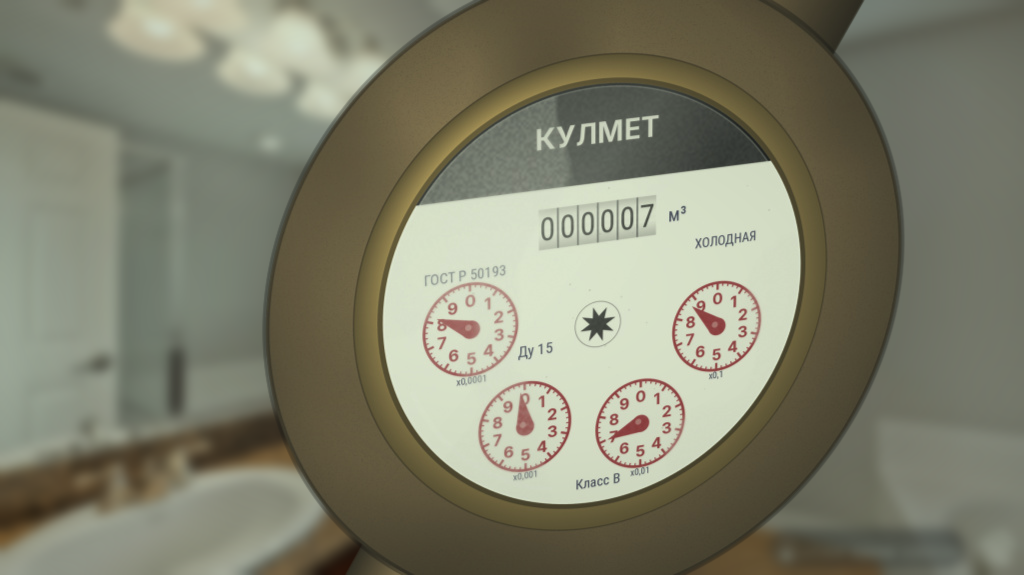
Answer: 7.8698 (m³)
